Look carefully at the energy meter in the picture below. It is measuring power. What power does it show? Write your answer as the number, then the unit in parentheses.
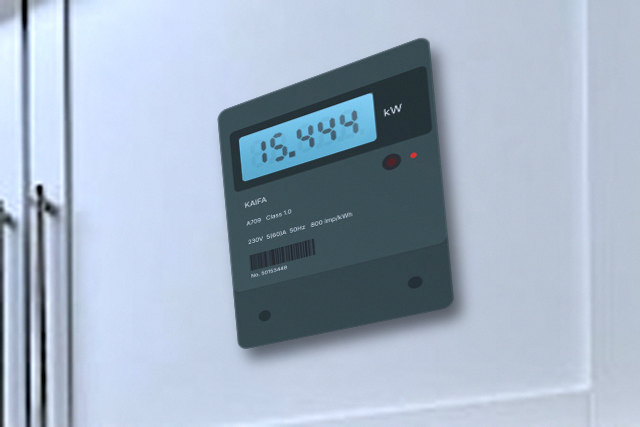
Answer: 15.444 (kW)
